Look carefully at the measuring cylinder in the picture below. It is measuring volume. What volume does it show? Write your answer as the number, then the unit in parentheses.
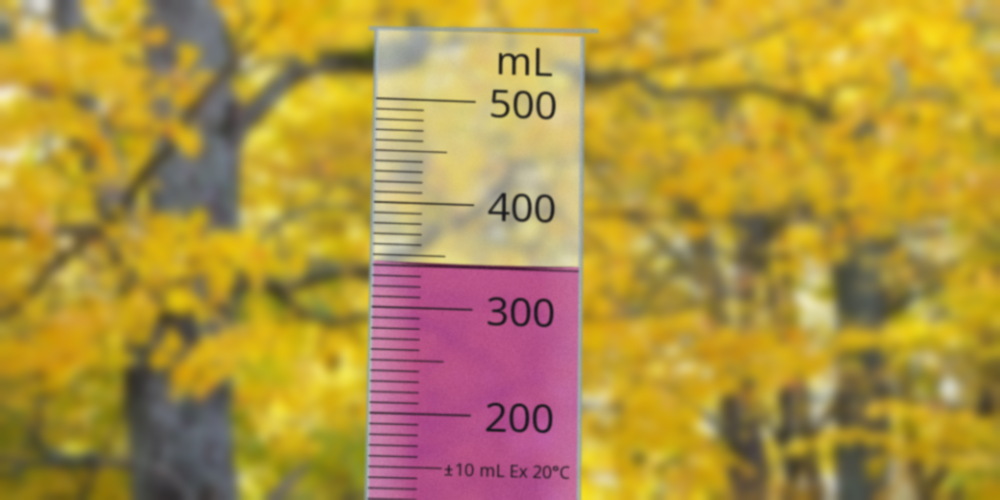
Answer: 340 (mL)
